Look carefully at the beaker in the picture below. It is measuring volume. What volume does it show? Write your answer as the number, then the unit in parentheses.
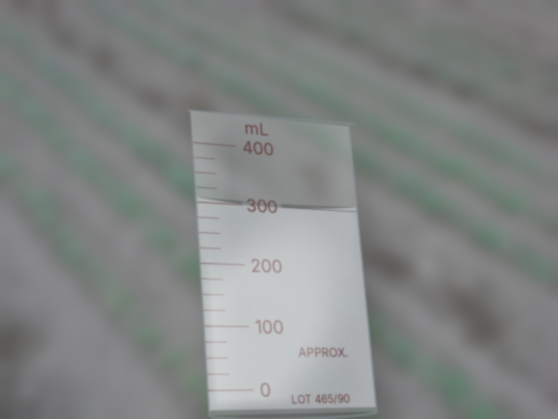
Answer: 300 (mL)
